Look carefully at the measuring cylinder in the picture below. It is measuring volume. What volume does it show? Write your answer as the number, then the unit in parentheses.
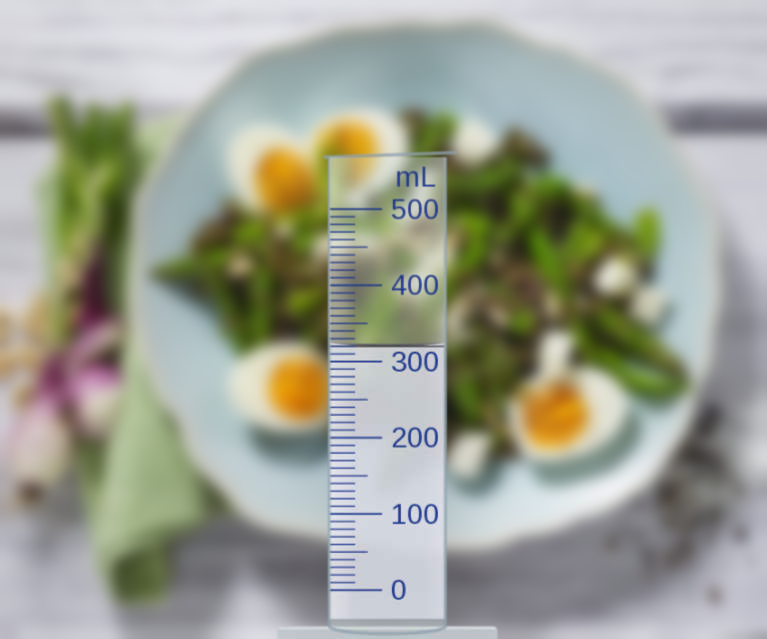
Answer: 320 (mL)
